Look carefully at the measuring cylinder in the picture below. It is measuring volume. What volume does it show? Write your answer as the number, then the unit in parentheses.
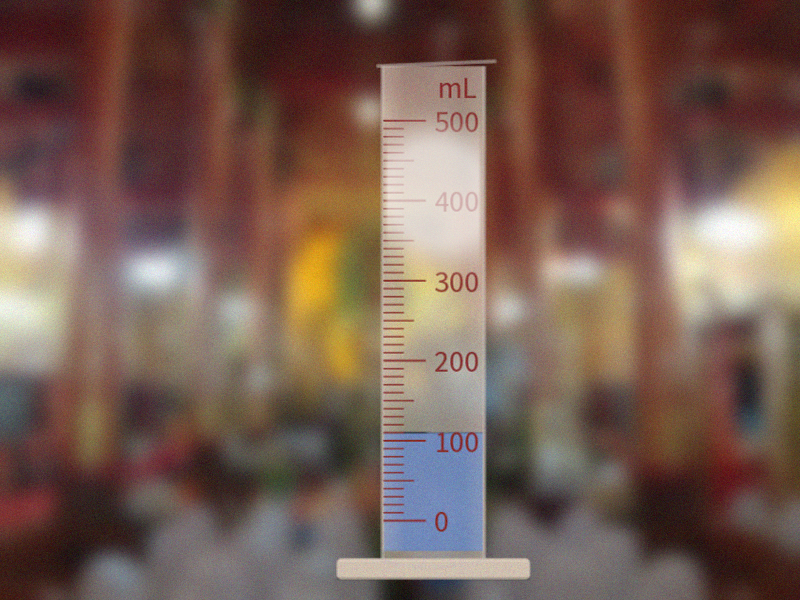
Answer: 110 (mL)
